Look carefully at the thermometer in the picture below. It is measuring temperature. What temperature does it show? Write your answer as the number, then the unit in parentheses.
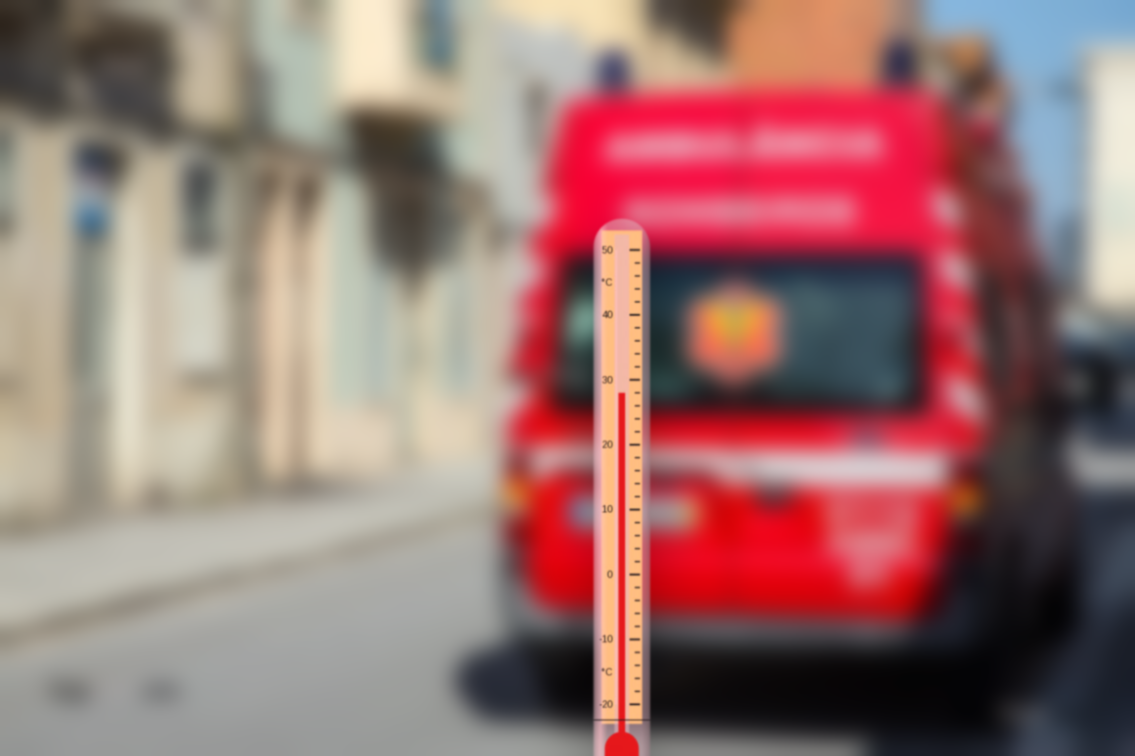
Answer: 28 (°C)
